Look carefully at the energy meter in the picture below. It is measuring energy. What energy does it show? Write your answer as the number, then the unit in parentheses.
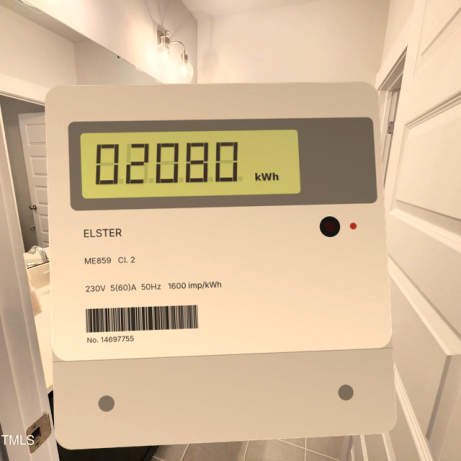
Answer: 2080 (kWh)
